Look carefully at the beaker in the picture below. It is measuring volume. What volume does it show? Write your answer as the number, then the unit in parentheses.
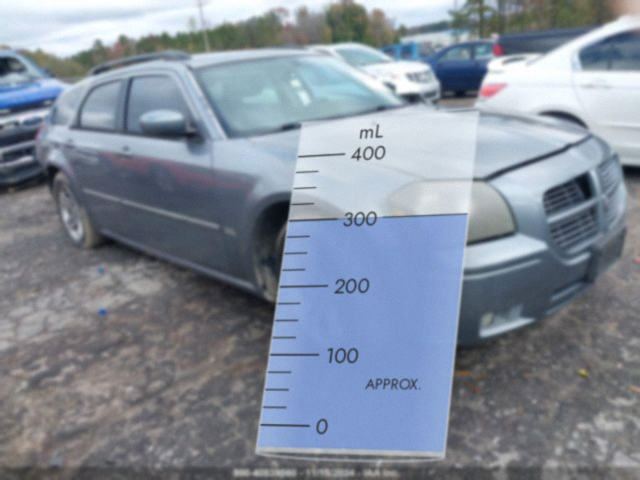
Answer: 300 (mL)
